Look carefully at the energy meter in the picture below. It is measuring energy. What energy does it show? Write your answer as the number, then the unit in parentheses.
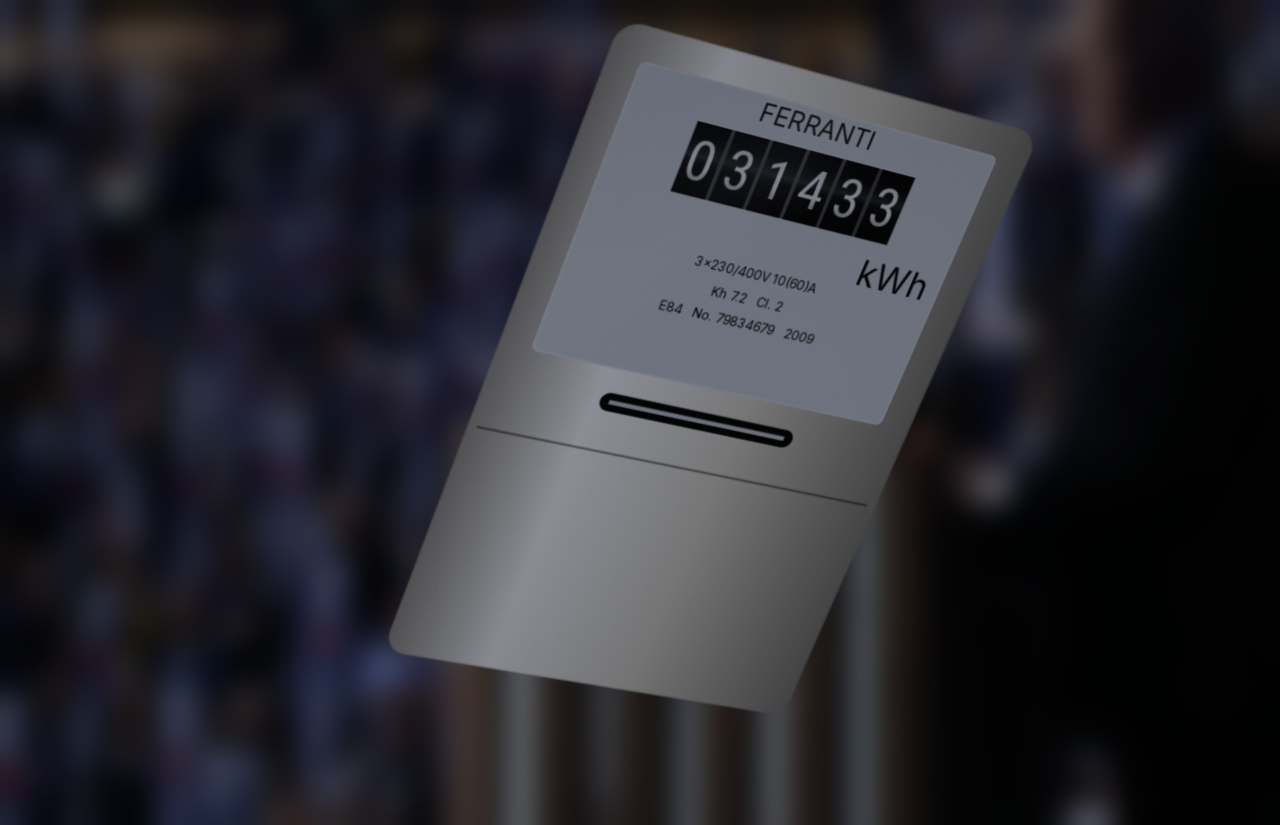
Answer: 31433 (kWh)
